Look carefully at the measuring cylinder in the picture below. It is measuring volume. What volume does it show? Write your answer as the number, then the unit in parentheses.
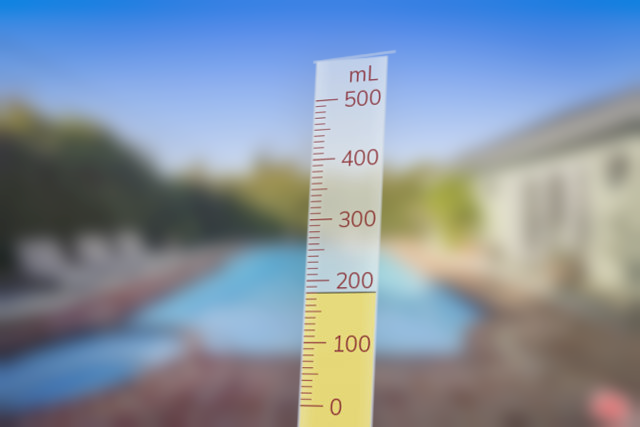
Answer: 180 (mL)
